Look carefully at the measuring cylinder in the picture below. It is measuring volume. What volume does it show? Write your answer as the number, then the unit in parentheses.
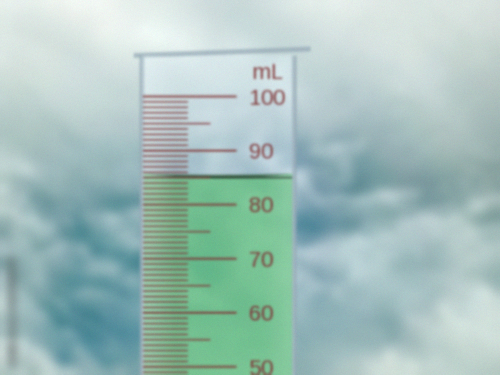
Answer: 85 (mL)
